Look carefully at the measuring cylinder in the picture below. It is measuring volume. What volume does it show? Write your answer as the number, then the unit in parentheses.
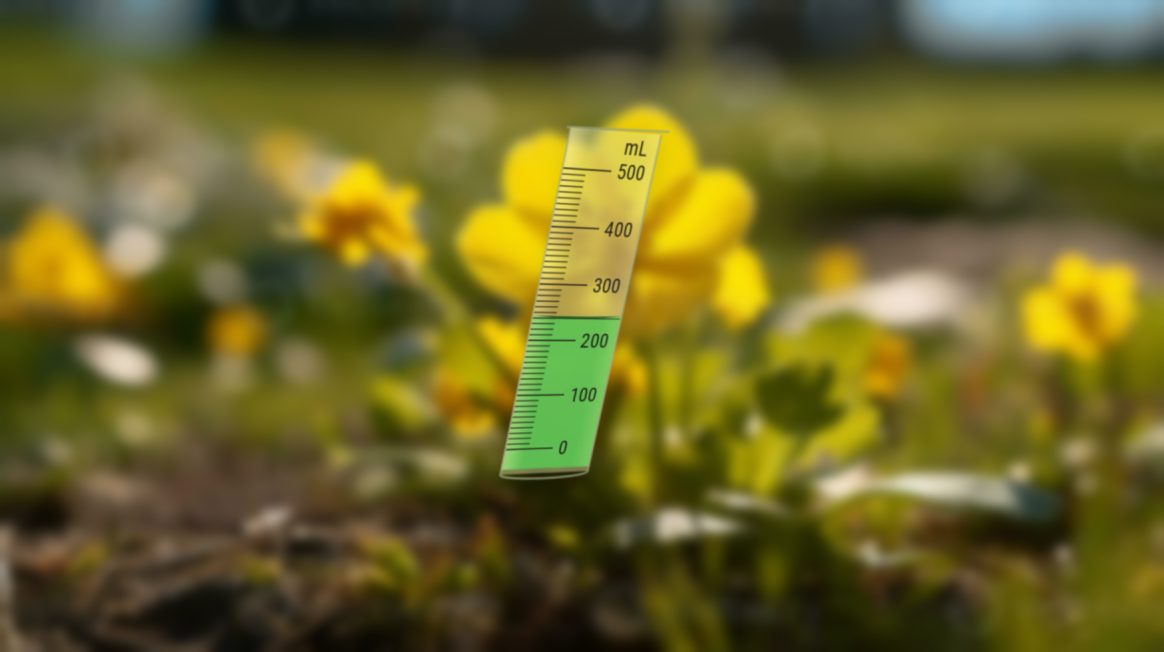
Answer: 240 (mL)
